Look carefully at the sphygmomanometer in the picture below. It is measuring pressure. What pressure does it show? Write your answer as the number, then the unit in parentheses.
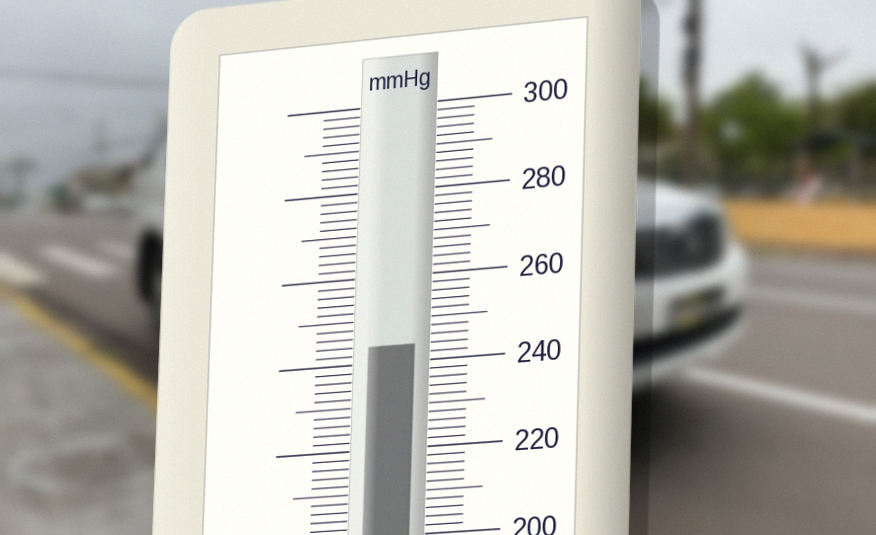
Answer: 244 (mmHg)
